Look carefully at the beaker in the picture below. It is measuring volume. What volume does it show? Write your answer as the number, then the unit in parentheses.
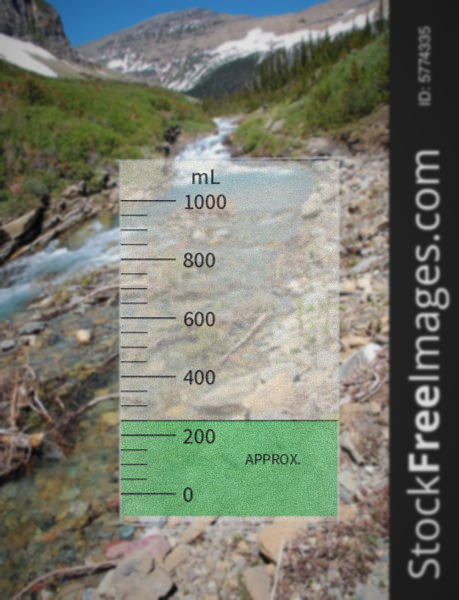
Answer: 250 (mL)
